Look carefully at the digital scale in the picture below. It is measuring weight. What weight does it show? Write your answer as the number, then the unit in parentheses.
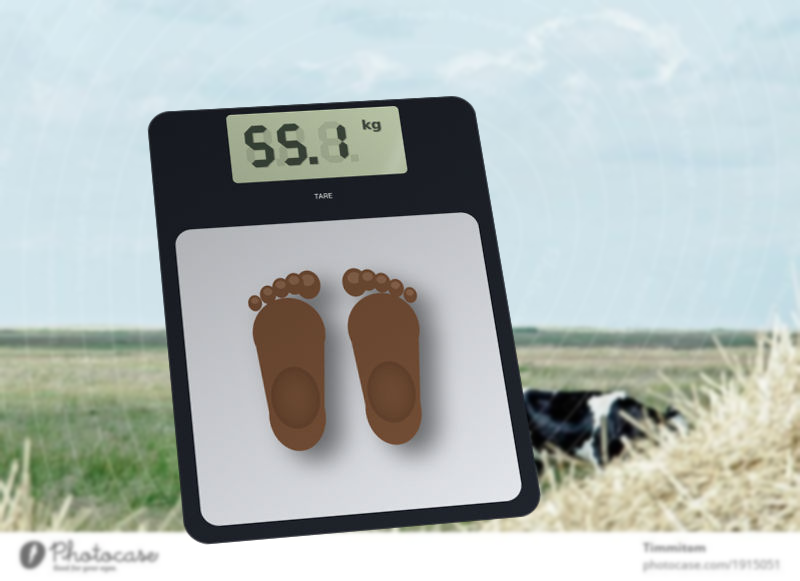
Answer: 55.1 (kg)
